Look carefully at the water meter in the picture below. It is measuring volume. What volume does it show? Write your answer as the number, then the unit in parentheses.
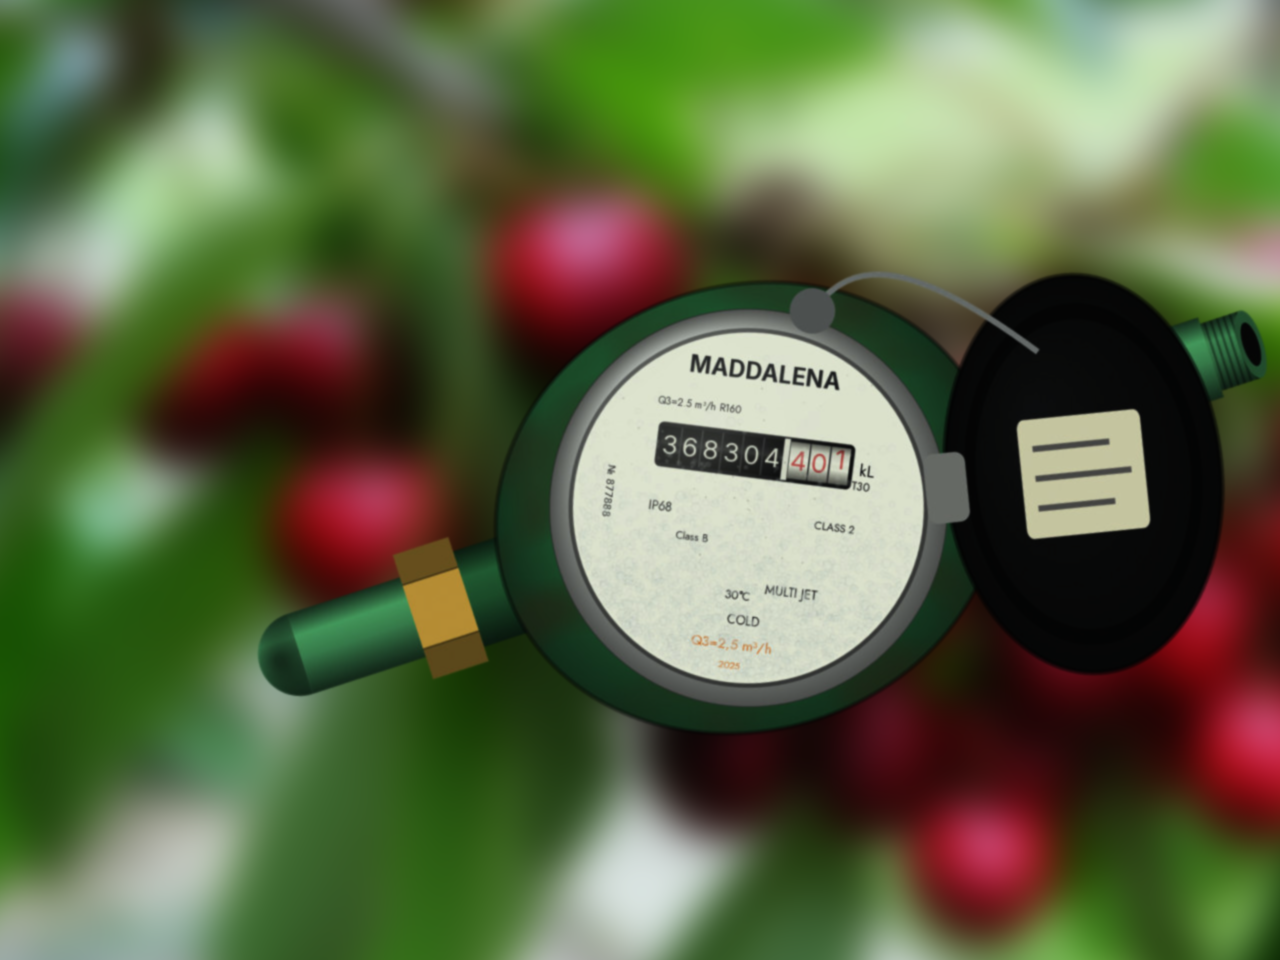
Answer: 368304.401 (kL)
